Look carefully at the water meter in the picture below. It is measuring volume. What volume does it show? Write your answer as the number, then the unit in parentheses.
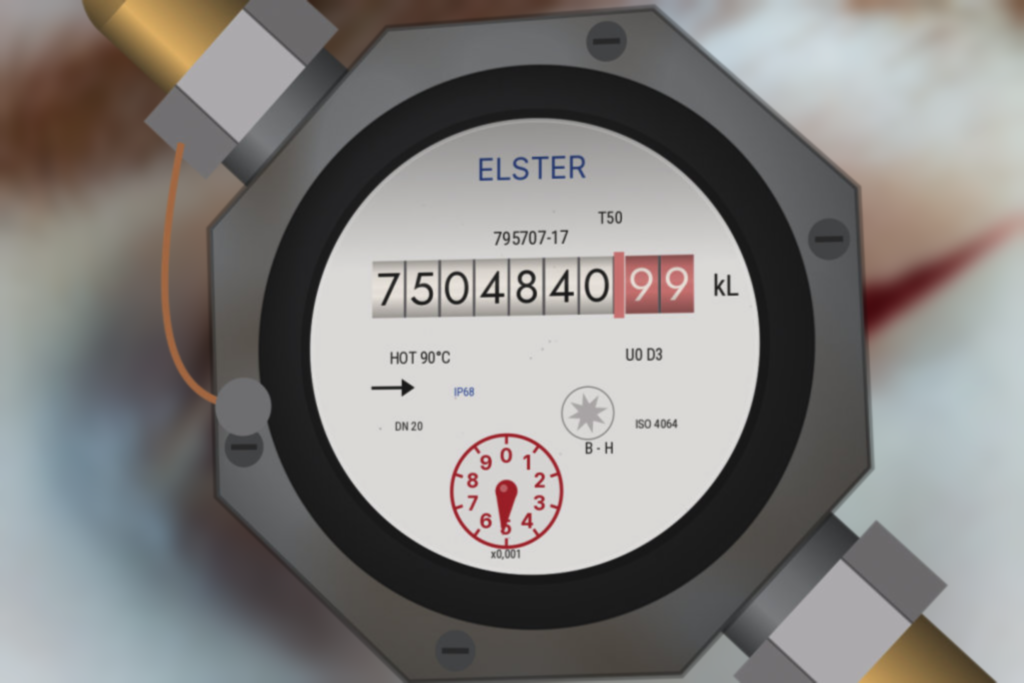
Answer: 7504840.995 (kL)
